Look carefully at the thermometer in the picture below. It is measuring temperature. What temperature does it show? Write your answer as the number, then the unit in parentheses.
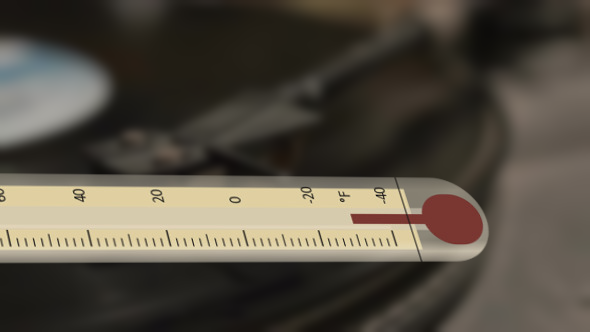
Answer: -30 (°F)
